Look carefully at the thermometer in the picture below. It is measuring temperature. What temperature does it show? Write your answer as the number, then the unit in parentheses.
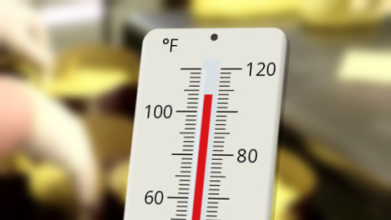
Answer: 108 (°F)
